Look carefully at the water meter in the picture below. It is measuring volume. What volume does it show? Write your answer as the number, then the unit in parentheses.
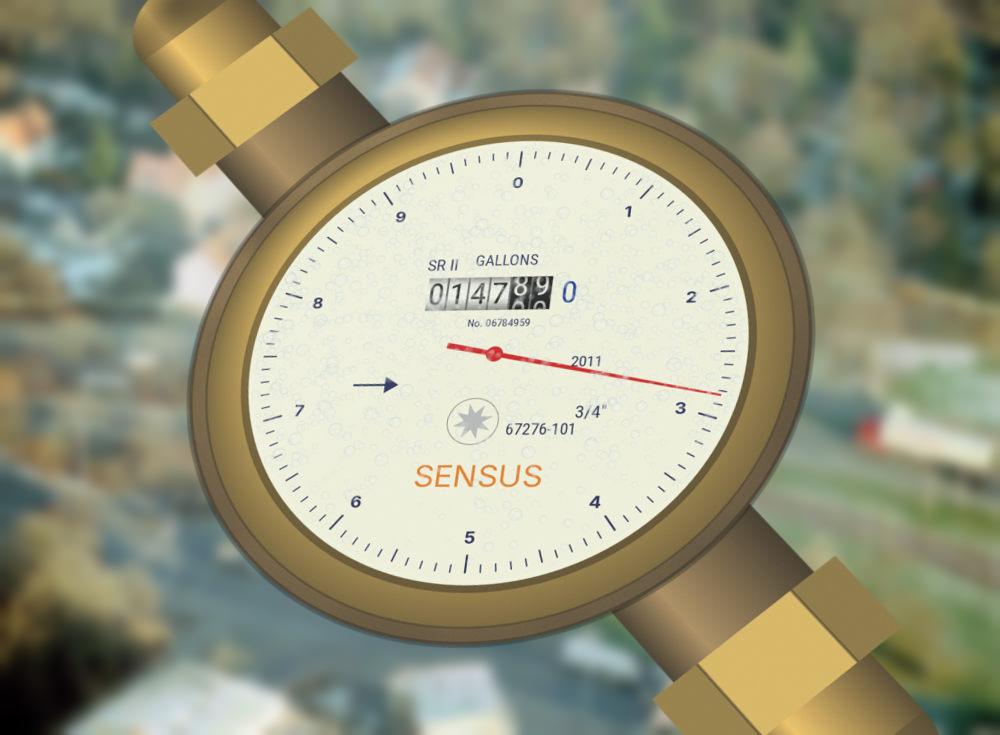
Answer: 147892.8 (gal)
